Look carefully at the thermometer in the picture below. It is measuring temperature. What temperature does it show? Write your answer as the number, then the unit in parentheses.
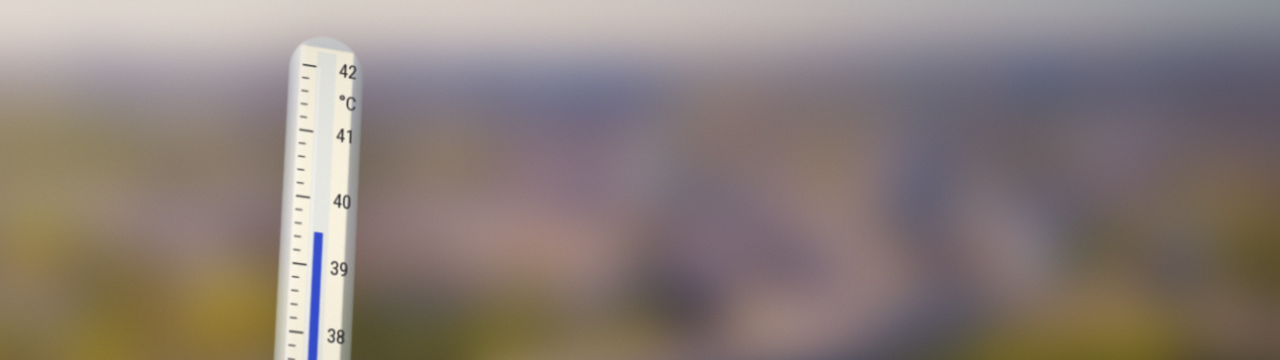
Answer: 39.5 (°C)
